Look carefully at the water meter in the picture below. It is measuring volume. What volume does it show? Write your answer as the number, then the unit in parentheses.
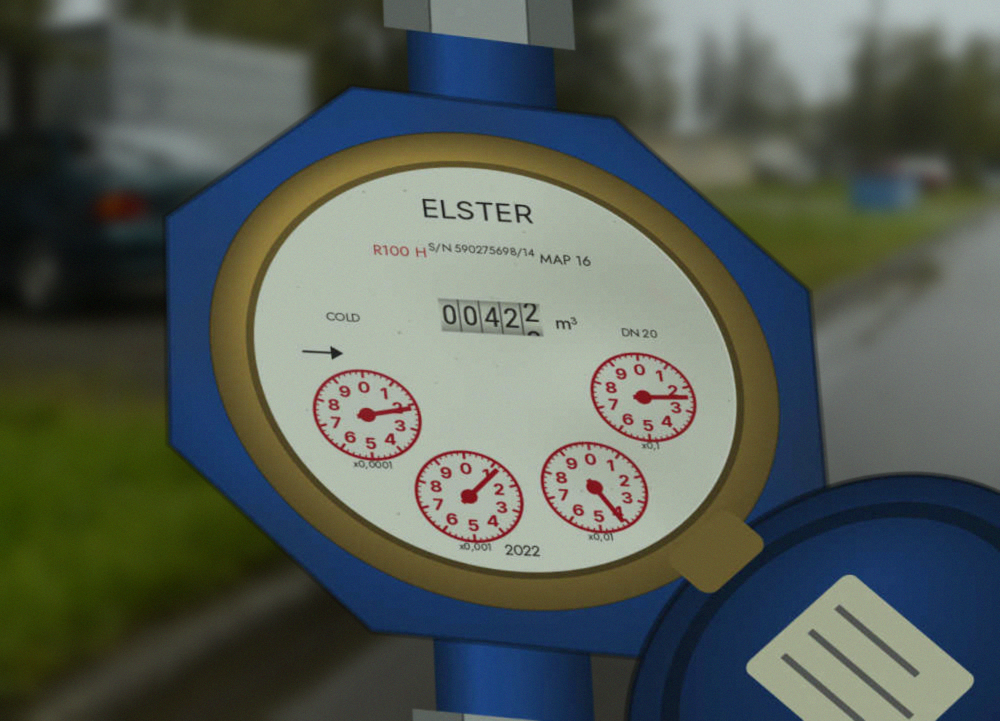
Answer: 422.2412 (m³)
